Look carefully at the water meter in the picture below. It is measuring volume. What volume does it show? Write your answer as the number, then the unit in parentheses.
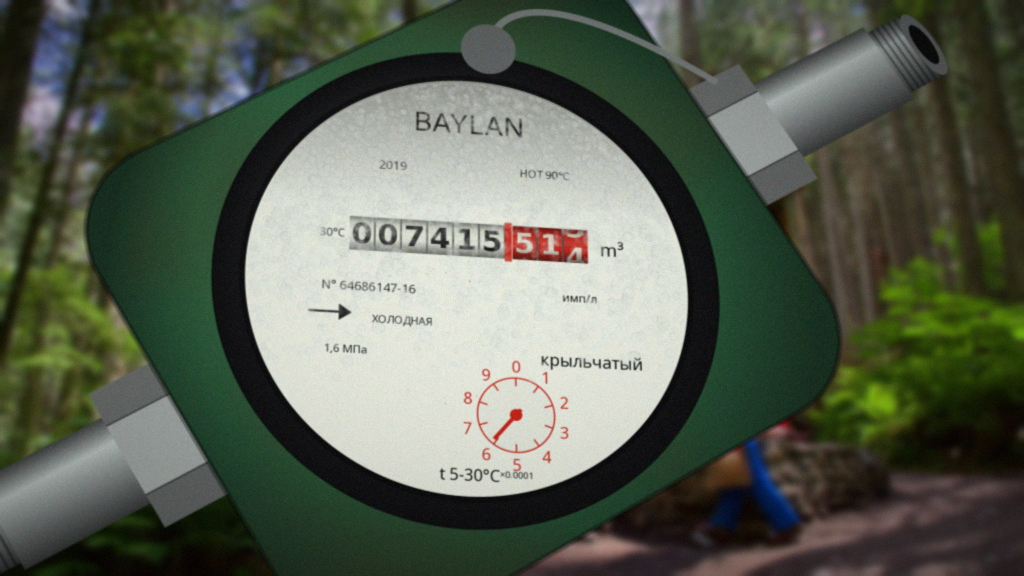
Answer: 7415.5136 (m³)
